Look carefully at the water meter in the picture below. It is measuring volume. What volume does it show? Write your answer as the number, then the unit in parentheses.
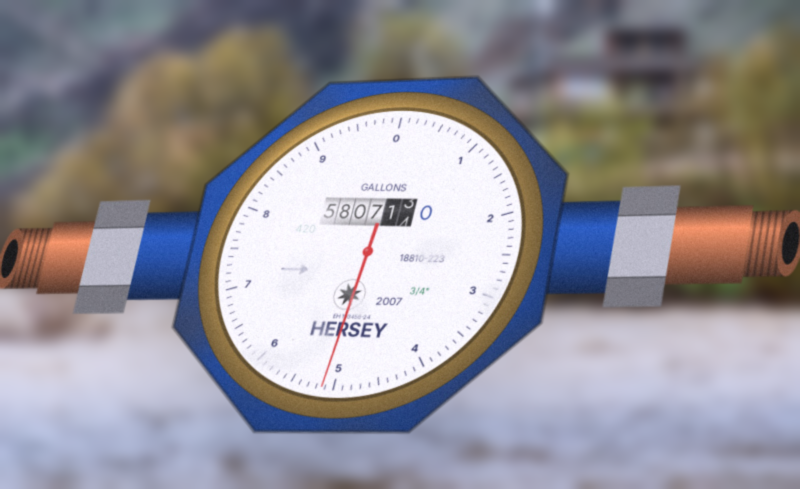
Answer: 5807135.1 (gal)
